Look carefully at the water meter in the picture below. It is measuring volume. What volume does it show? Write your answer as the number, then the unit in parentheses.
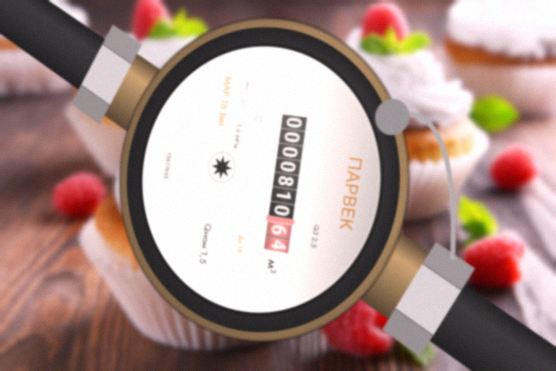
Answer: 810.64 (m³)
